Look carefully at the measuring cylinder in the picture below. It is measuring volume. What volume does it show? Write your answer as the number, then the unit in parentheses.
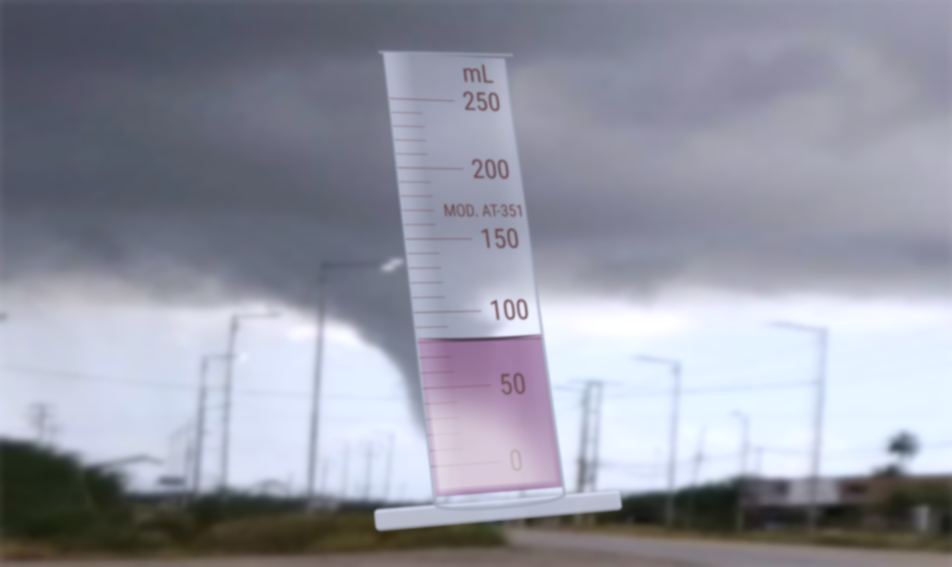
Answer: 80 (mL)
